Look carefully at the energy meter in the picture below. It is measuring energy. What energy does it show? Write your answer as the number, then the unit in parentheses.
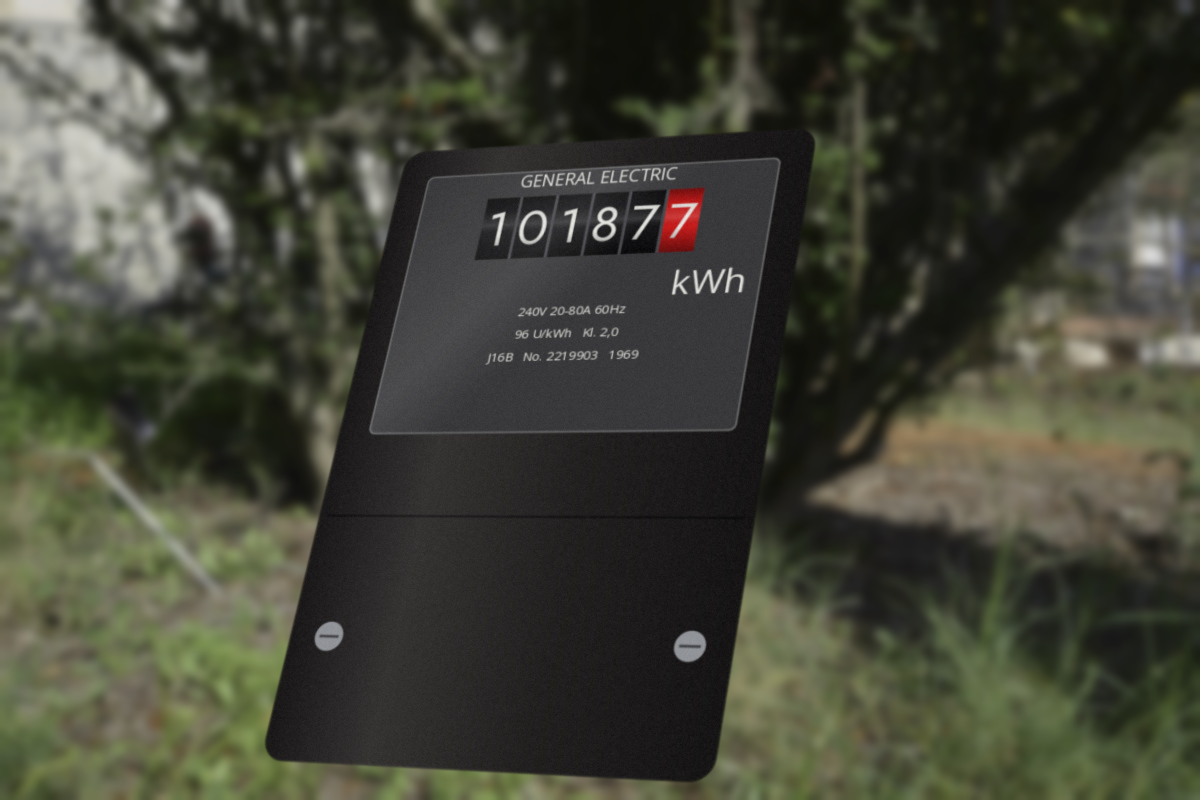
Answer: 10187.7 (kWh)
